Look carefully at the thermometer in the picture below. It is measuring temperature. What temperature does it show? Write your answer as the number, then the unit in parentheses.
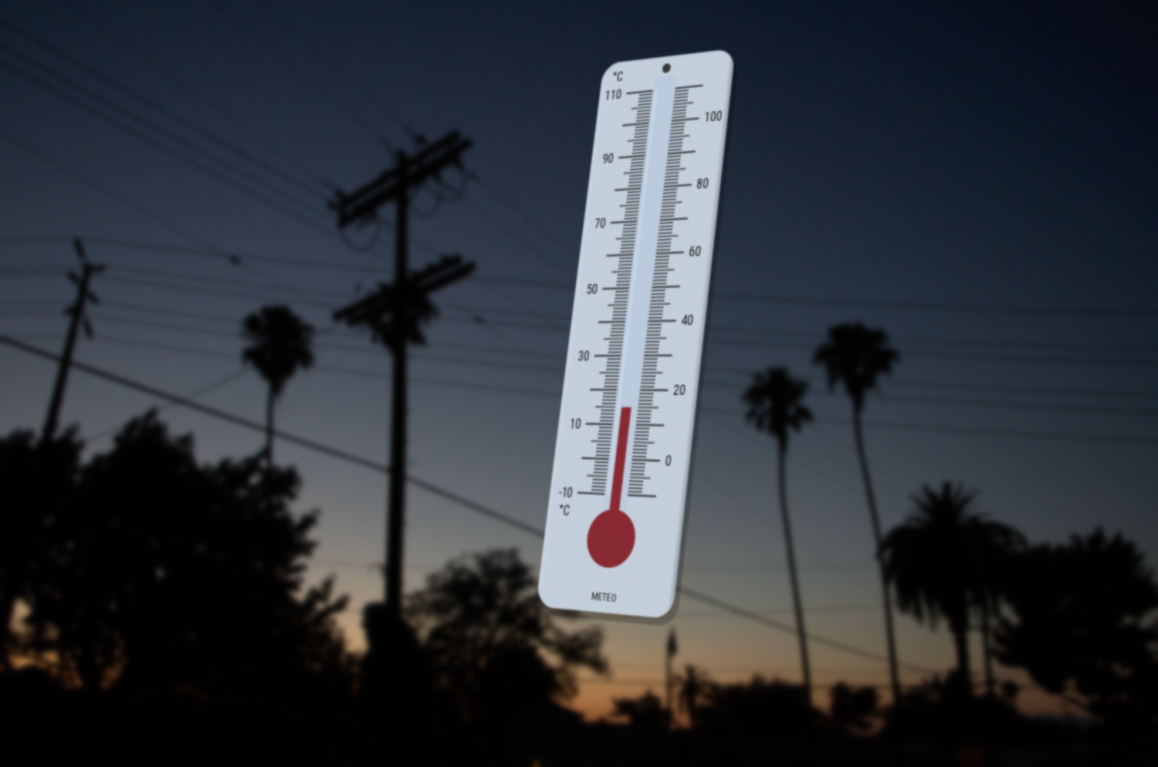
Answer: 15 (°C)
